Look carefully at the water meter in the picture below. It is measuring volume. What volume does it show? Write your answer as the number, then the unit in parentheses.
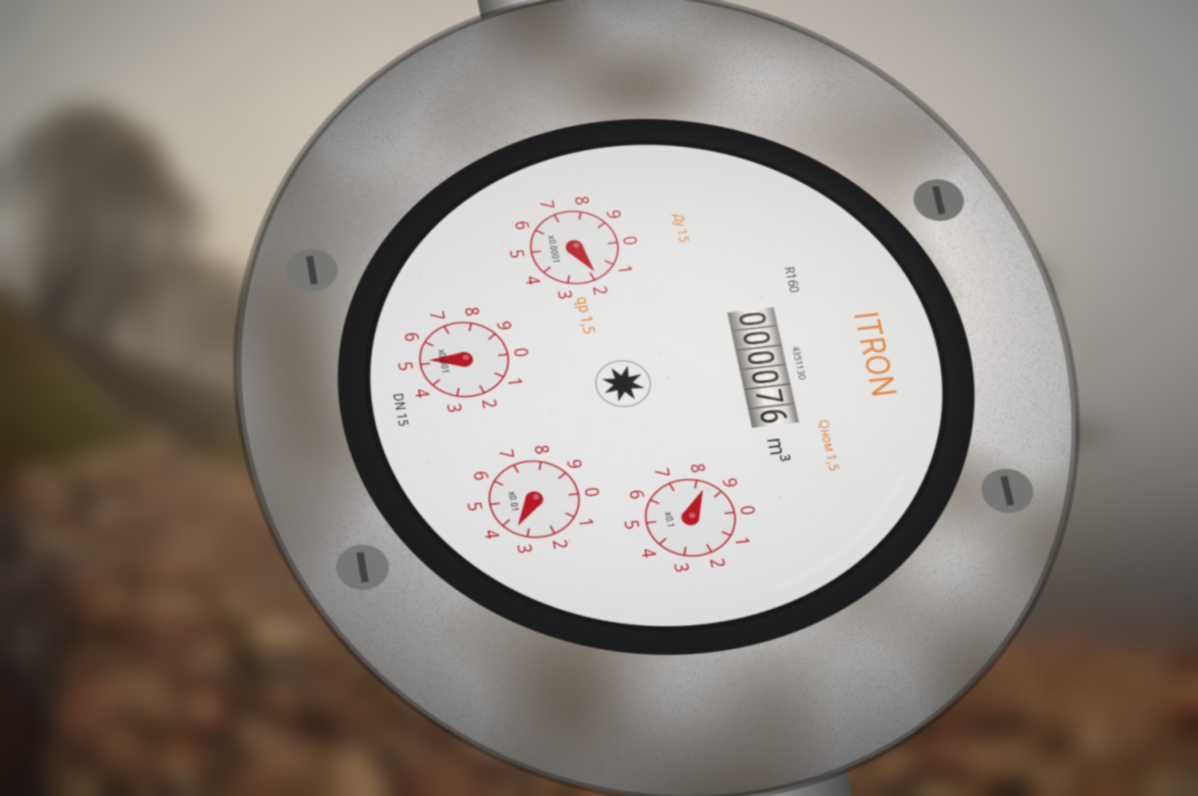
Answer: 76.8351 (m³)
